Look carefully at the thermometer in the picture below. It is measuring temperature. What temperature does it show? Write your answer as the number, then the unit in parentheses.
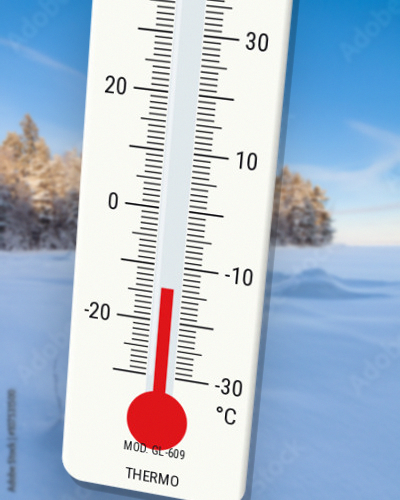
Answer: -14 (°C)
